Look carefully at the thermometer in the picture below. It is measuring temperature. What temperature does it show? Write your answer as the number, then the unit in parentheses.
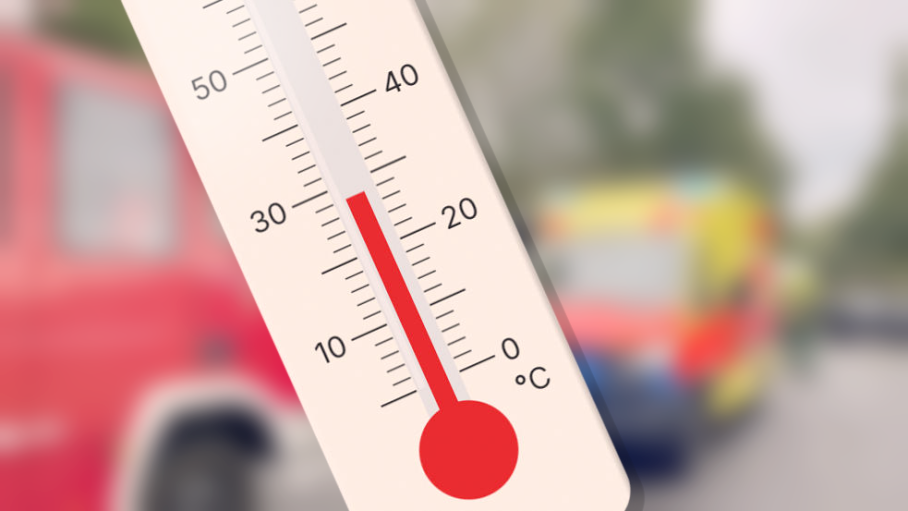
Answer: 28 (°C)
